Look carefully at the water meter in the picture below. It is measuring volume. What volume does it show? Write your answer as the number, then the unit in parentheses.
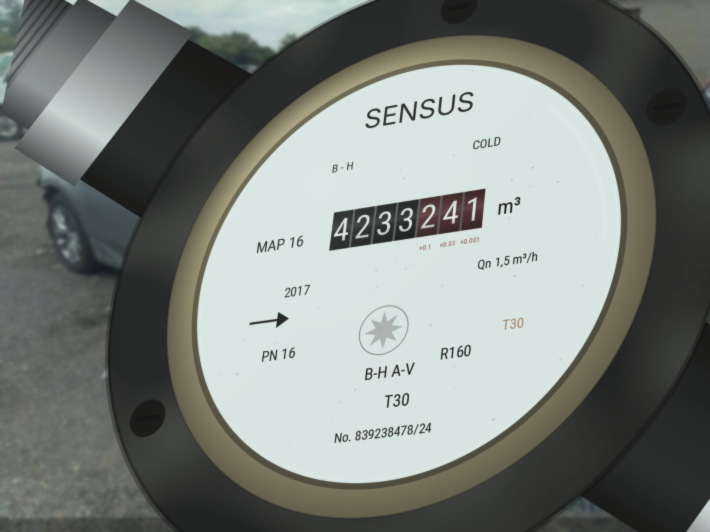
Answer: 4233.241 (m³)
